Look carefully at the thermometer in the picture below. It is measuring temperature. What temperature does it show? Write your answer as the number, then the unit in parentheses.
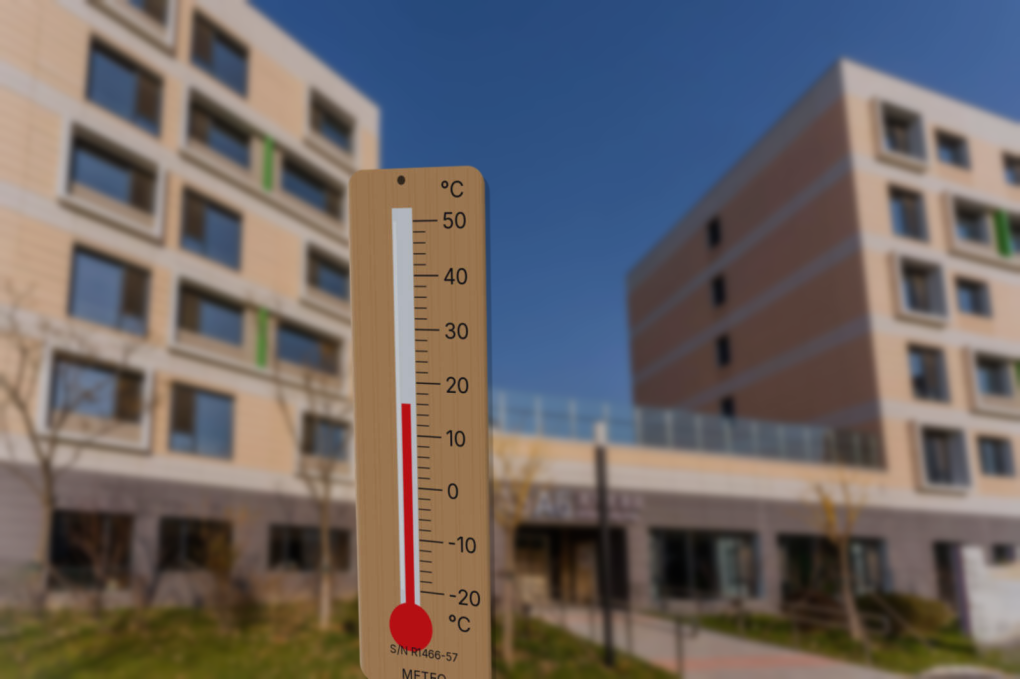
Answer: 16 (°C)
